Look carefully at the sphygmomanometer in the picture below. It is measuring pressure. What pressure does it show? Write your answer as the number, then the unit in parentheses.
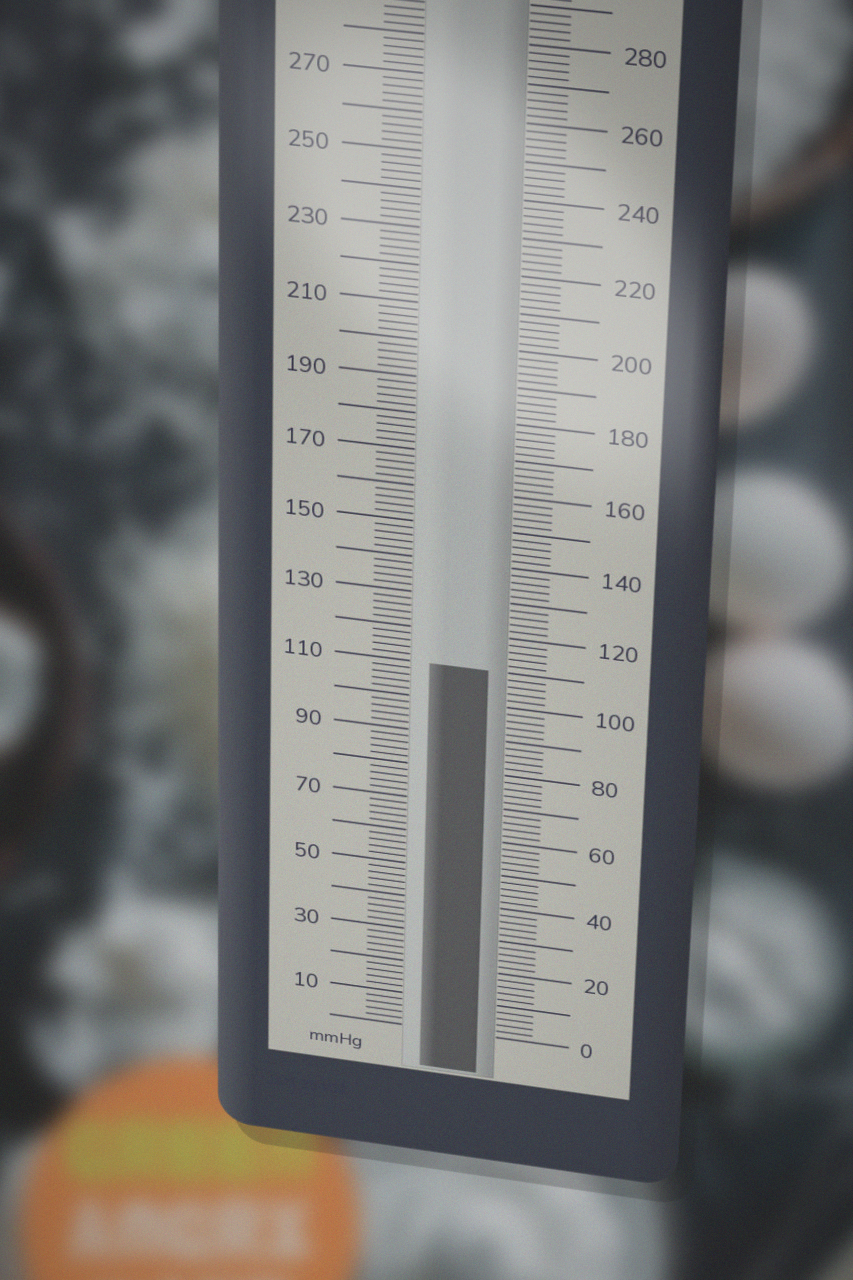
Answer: 110 (mmHg)
